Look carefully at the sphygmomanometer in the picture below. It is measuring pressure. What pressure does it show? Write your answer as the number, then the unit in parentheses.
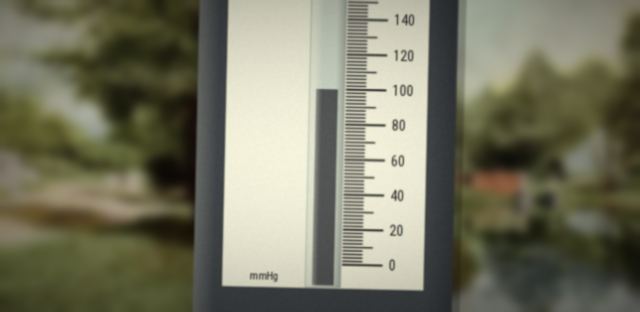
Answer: 100 (mmHg)
